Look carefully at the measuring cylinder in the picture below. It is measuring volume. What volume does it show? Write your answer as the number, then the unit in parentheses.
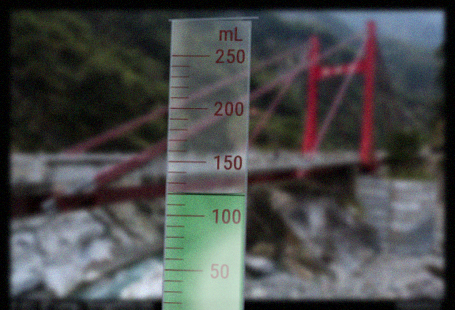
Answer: 120 (mL)
